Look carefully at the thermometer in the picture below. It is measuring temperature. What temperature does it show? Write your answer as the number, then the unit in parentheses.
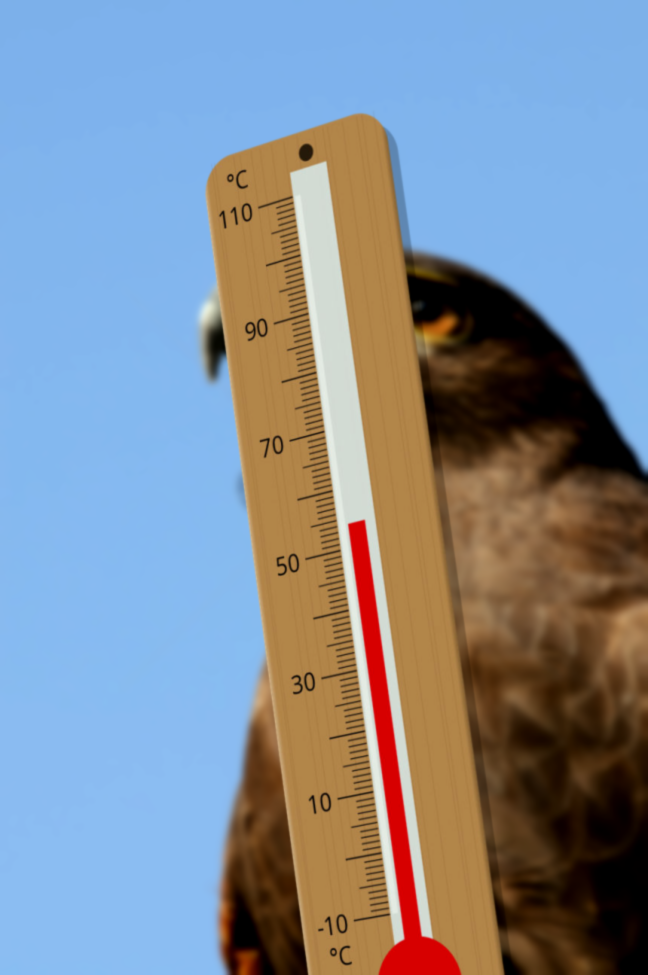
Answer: 54 (°C)
